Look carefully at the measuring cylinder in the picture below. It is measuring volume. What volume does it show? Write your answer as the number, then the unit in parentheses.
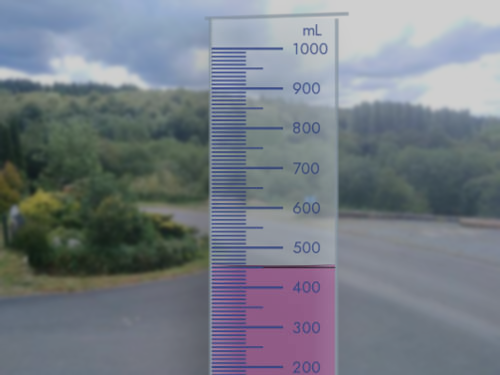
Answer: 450 (mL)
